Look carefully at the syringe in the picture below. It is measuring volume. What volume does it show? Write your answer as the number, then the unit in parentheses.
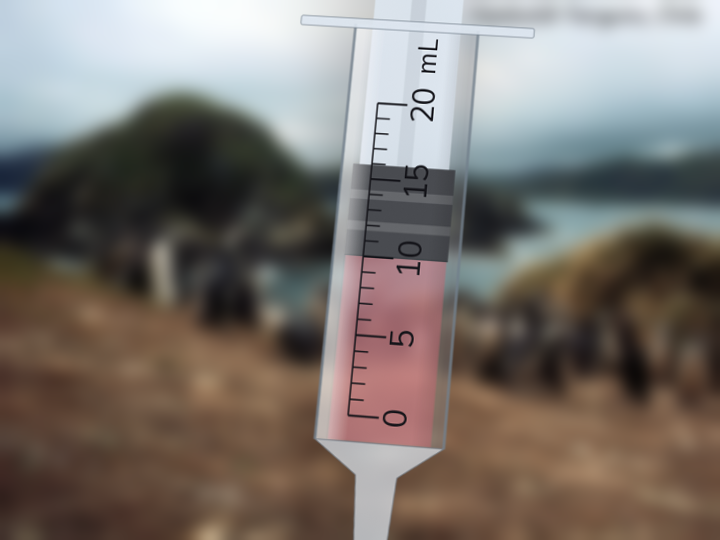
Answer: 10 (mL)
